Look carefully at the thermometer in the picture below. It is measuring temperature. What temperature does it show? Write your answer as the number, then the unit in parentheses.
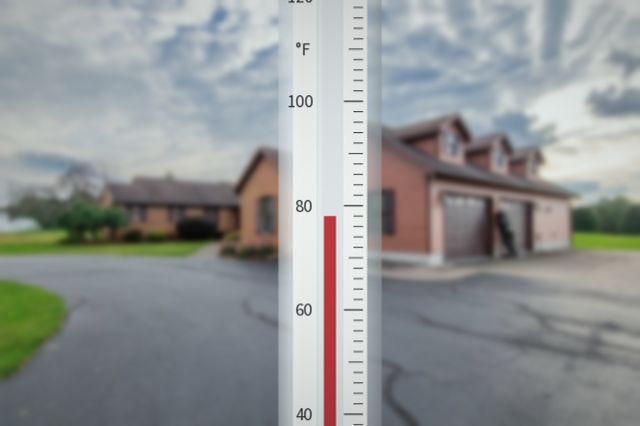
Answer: 78 (°F)
